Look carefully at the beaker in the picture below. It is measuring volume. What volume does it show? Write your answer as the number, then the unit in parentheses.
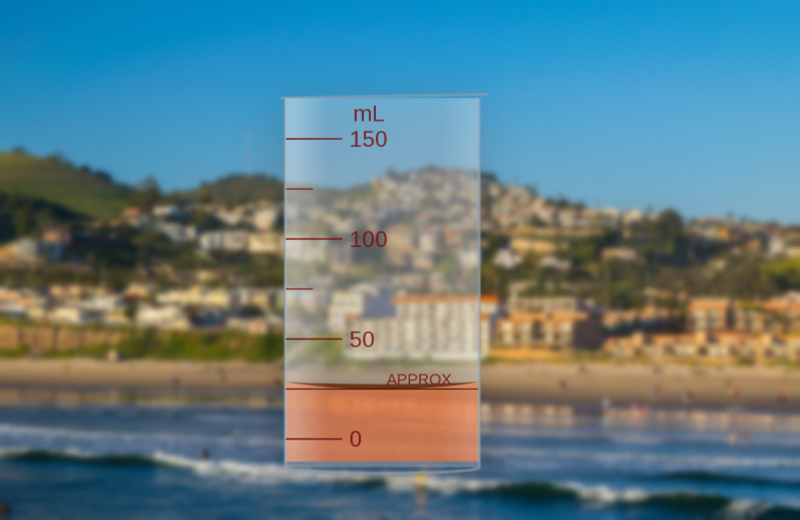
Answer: 25 (mL)
